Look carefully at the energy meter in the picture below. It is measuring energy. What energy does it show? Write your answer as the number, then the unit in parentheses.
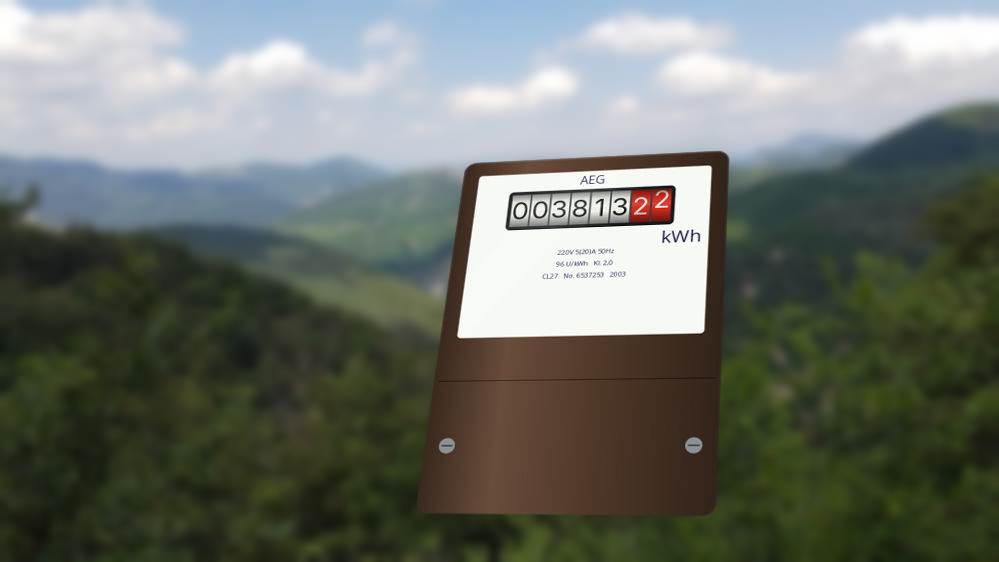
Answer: 3813.22 (kWh)
